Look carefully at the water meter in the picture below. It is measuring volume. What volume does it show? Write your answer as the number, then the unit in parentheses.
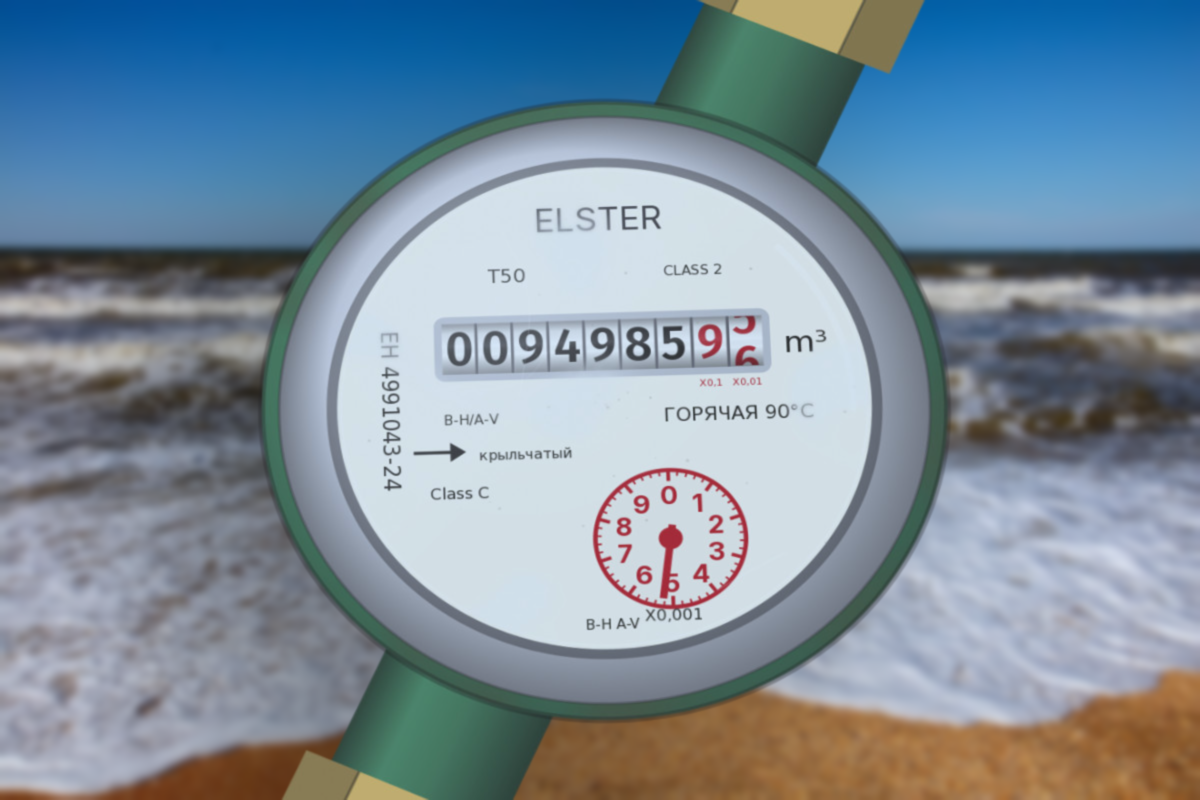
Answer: 94985.955 (m³)
